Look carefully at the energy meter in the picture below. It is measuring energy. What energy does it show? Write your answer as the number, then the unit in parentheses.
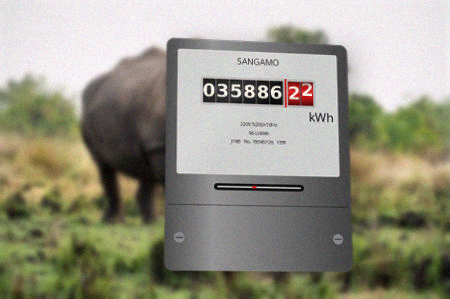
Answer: 35886.22 (kWh)
